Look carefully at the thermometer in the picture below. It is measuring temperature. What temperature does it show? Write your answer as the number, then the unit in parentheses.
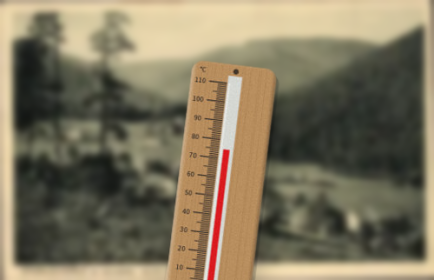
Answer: 75 (°C)
